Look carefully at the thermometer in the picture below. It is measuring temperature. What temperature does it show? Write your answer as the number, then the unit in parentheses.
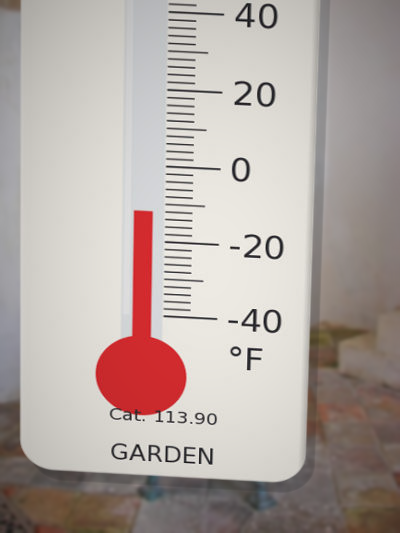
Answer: -12 (°F)
